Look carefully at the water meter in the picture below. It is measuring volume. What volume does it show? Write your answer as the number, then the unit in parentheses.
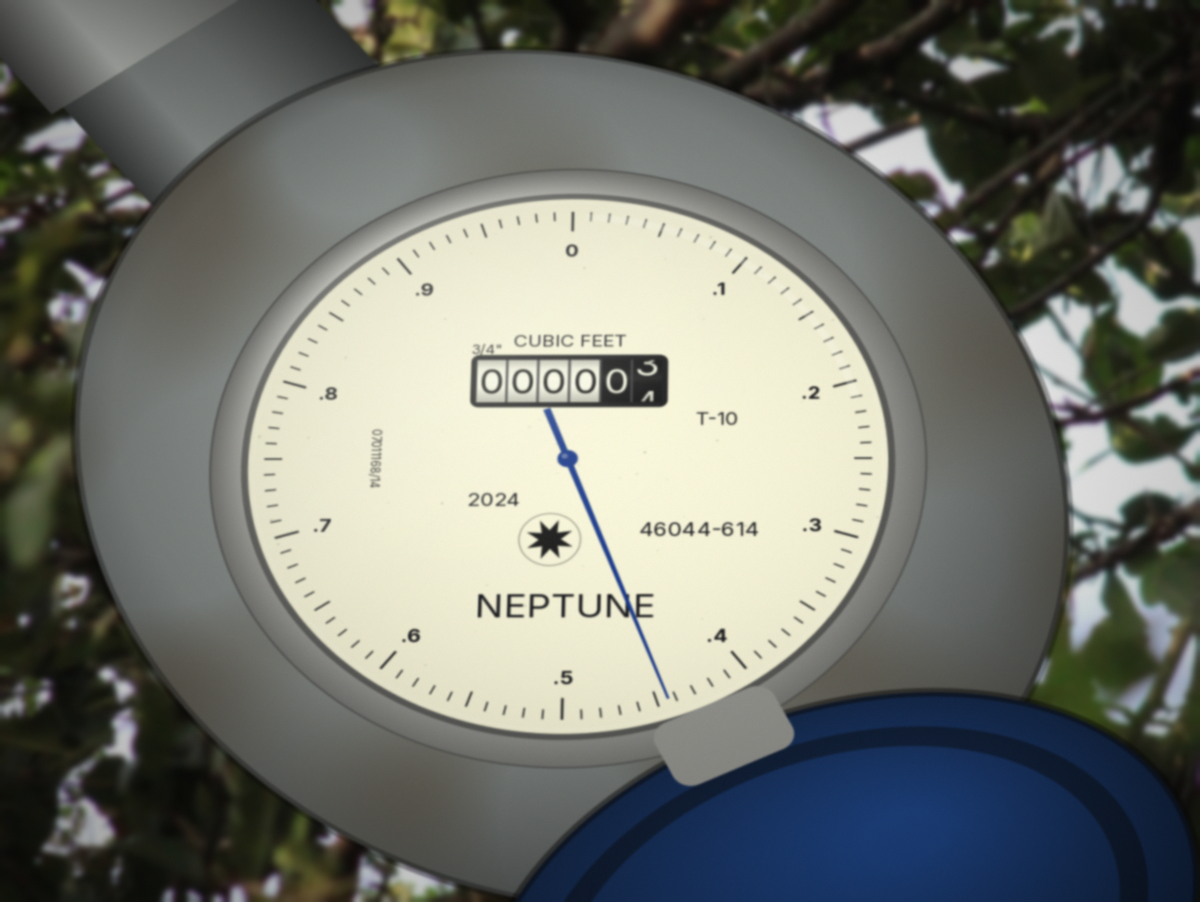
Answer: 3.44 (ft³)
